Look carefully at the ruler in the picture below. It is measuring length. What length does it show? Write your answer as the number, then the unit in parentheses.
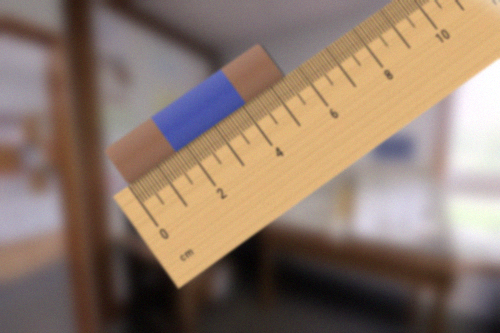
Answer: 5.5 (cm)
